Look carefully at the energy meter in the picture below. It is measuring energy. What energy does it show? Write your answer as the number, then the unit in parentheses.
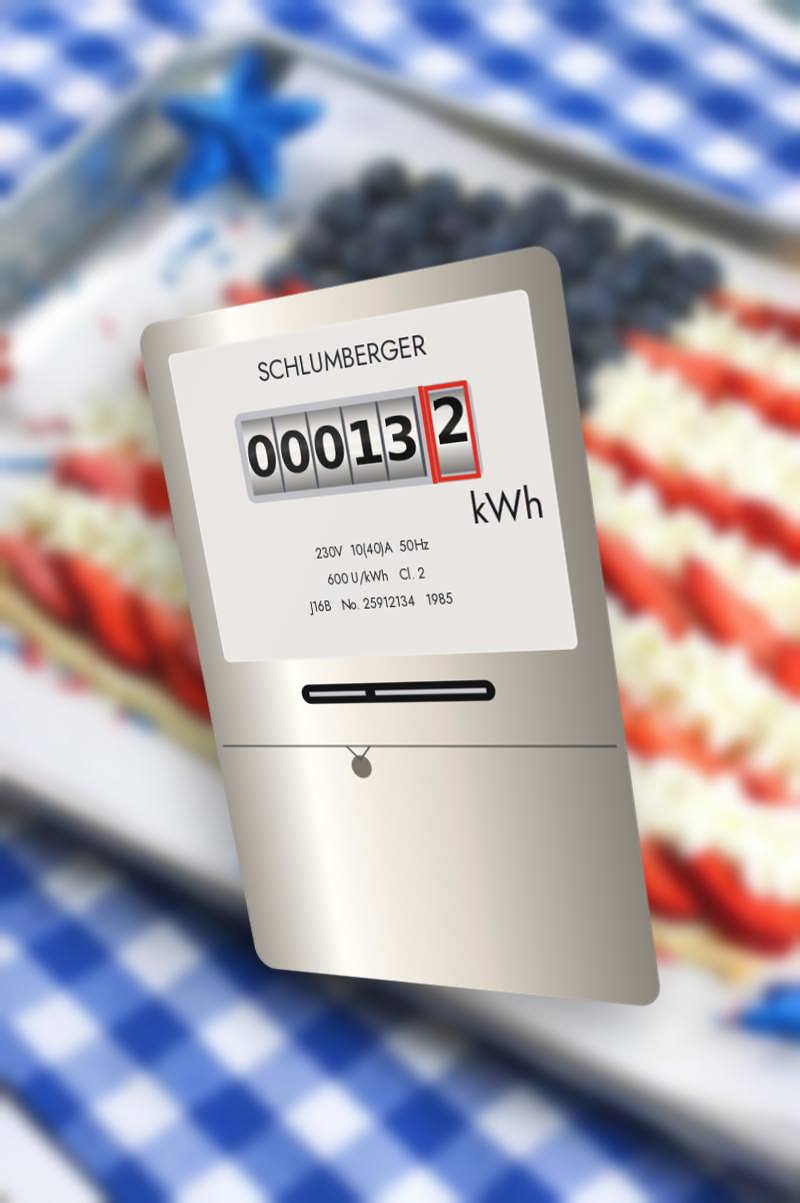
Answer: 13.2 (kWh)
